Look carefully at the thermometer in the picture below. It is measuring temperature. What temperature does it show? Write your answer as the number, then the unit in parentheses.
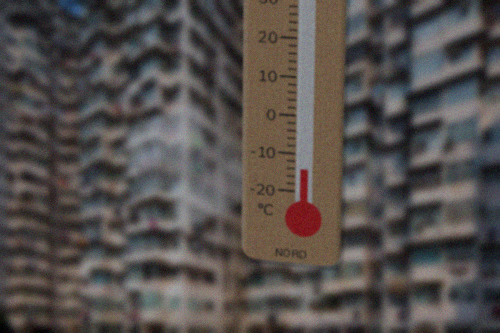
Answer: -14 (°C)
